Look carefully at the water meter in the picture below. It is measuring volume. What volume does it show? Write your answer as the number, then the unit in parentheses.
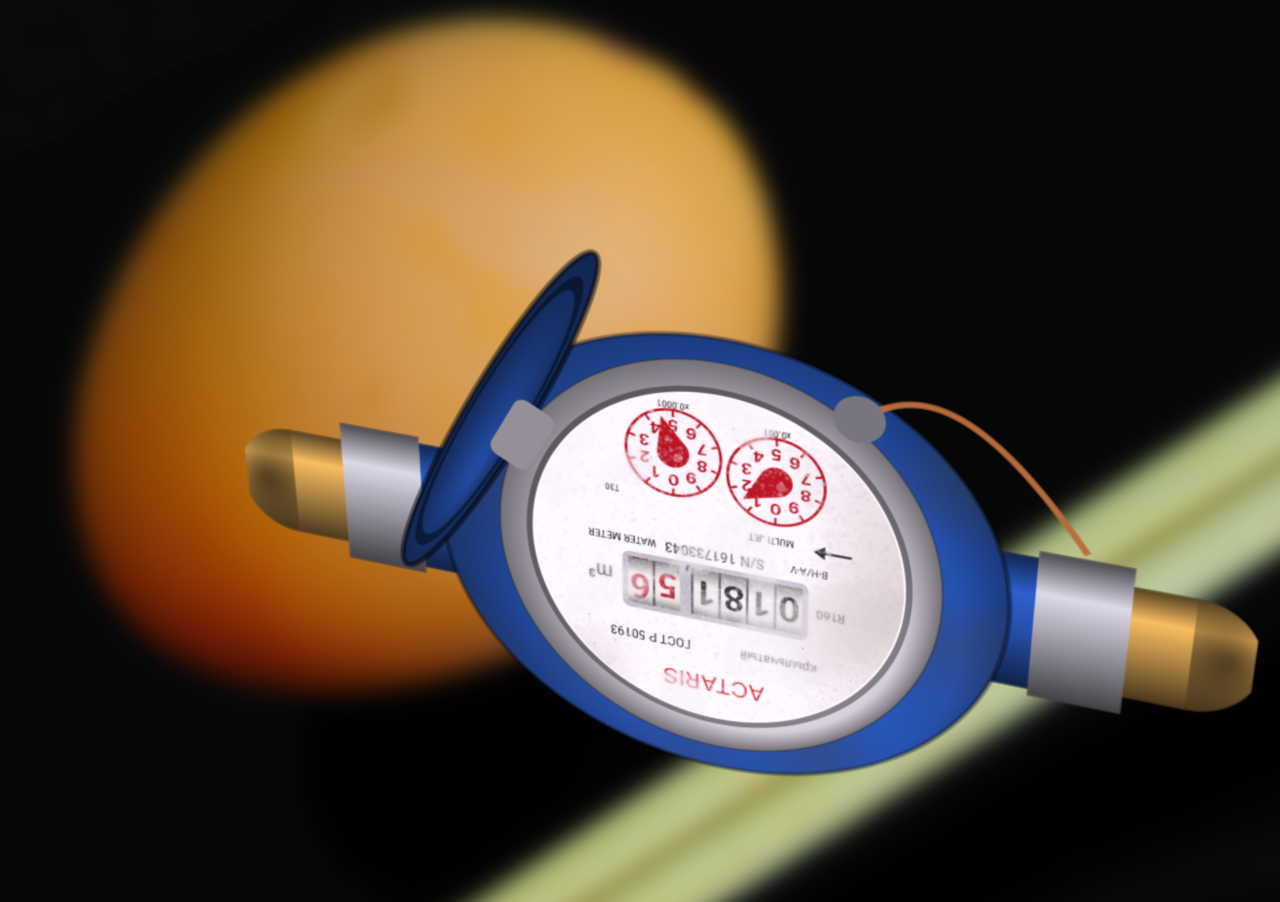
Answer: 181.5614 (m³)
